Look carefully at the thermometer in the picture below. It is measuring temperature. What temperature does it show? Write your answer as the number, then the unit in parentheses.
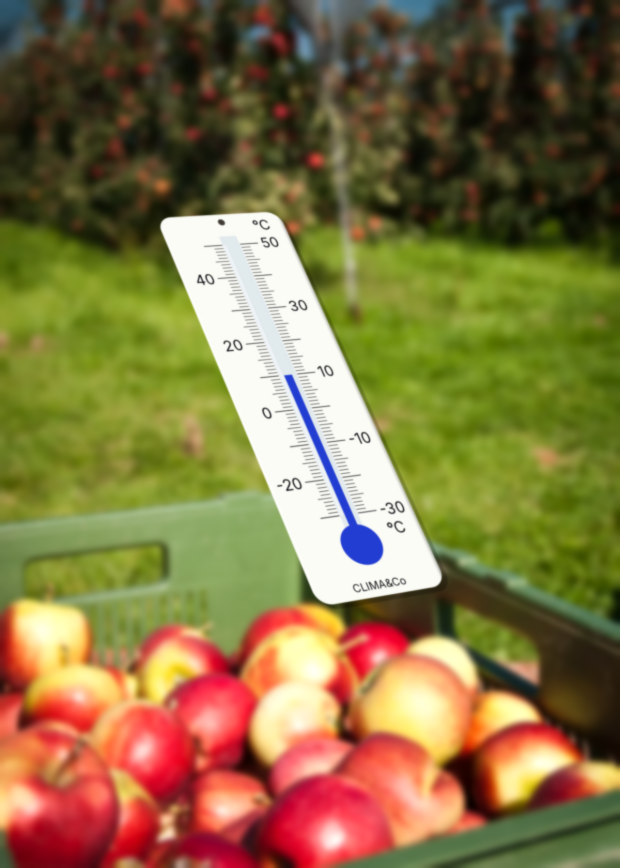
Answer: 10 (°C)
